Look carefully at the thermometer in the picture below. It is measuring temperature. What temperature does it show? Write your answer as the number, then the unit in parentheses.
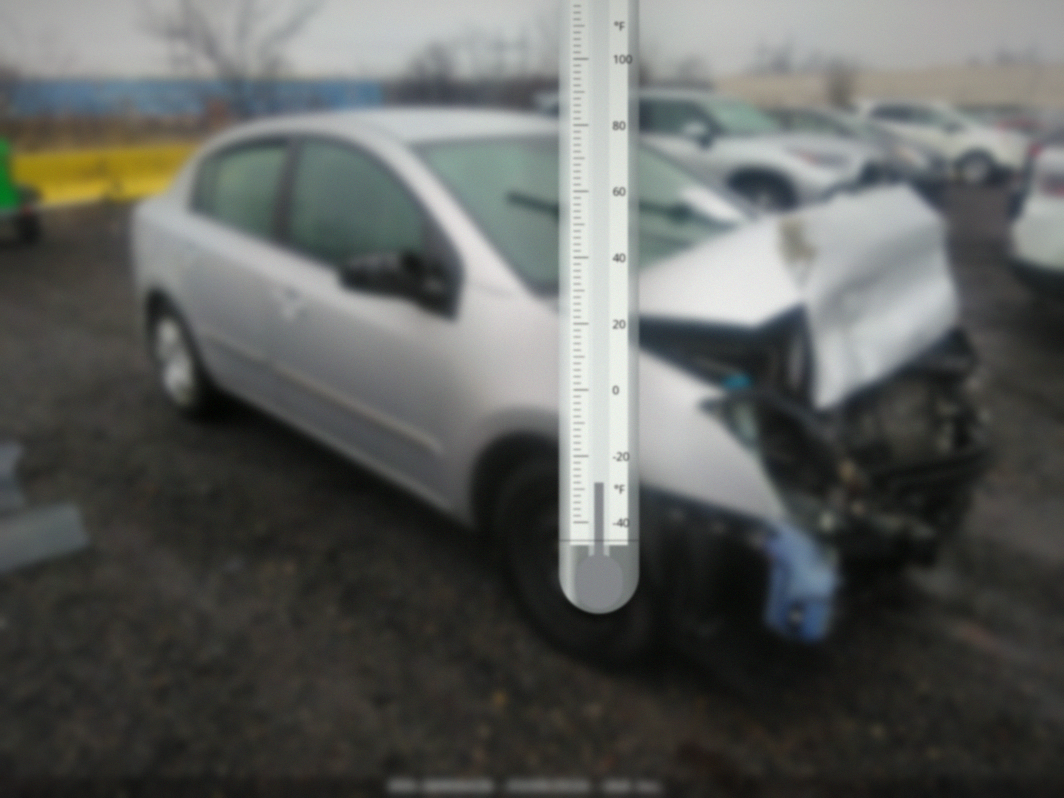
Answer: -28 (°F)
